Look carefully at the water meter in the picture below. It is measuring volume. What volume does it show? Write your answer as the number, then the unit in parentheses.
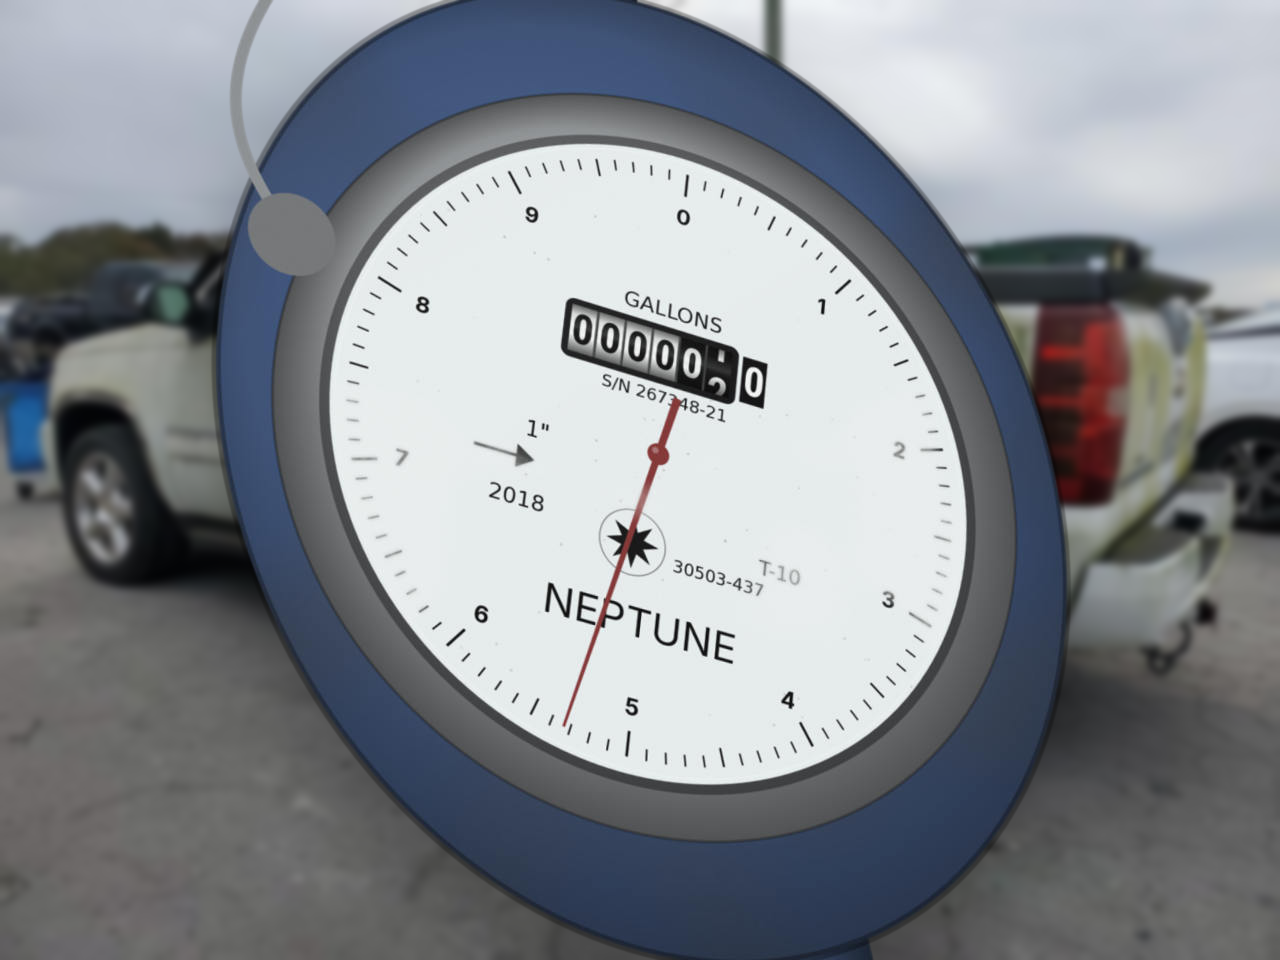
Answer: 15.3 (gal)
